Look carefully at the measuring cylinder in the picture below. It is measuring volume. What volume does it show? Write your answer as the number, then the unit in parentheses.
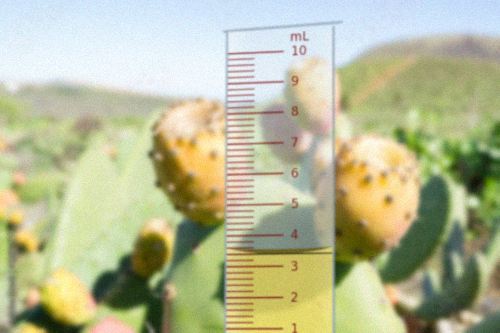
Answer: 3.4 (mL)
